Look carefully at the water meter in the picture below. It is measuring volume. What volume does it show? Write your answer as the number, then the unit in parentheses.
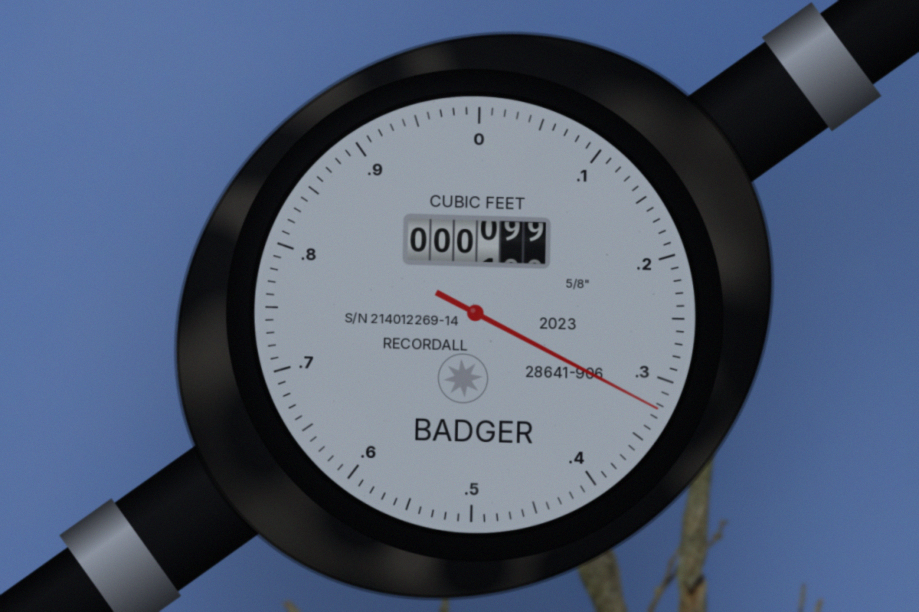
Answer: 99.32 (ft³)
